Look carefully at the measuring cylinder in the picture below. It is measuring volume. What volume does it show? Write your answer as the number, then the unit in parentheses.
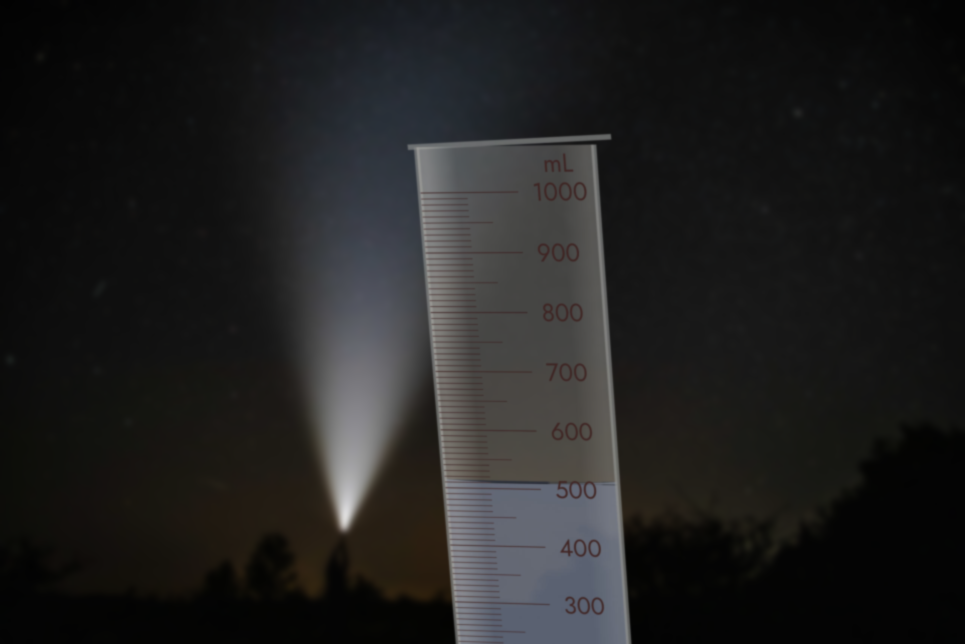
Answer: 510 (mL)
